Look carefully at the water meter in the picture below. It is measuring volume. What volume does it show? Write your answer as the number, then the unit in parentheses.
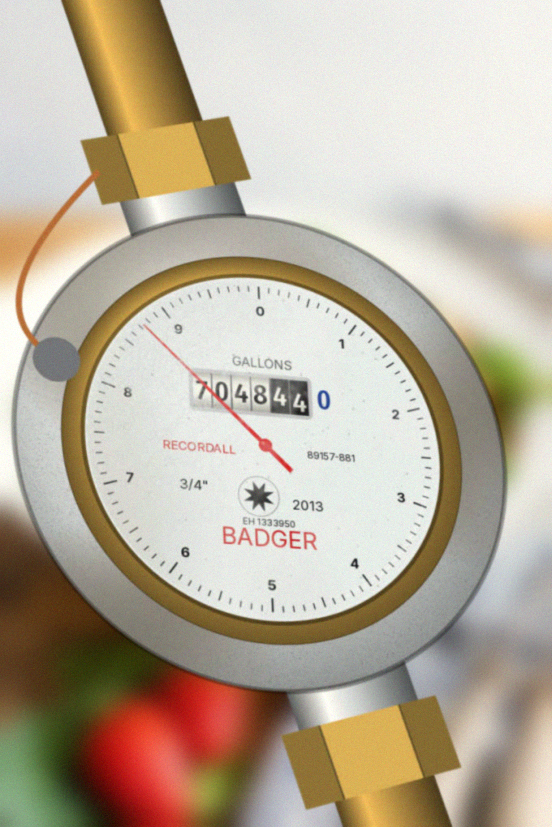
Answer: 7048438.7 (gal)
